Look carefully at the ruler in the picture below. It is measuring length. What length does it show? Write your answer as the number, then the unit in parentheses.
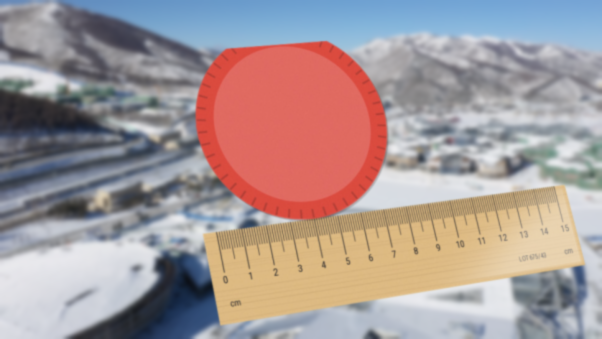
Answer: 8 (cm)
